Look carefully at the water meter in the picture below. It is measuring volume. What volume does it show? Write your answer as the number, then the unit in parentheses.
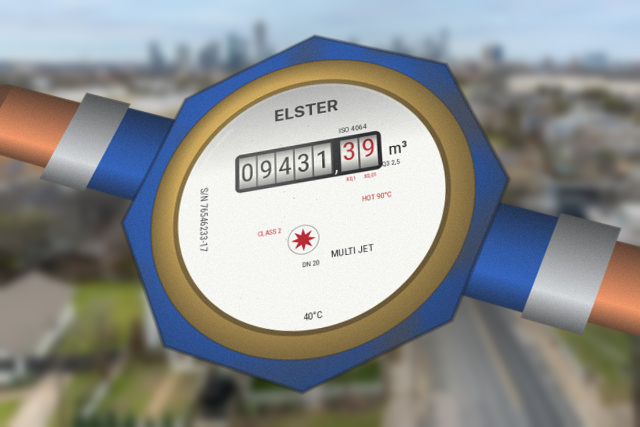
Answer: 9431.39 (m³)
